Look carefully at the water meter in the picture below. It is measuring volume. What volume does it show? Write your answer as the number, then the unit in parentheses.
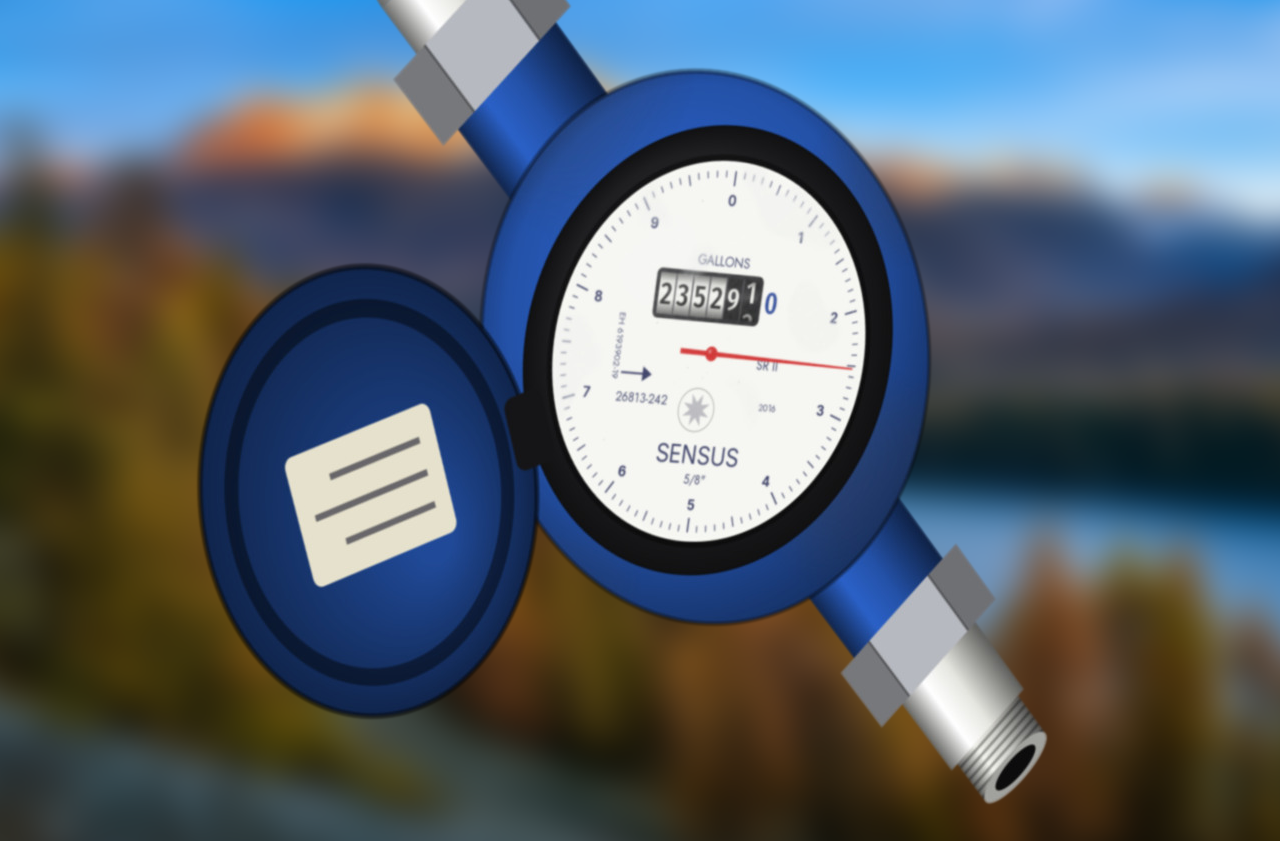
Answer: 2352912.5 (gal)
